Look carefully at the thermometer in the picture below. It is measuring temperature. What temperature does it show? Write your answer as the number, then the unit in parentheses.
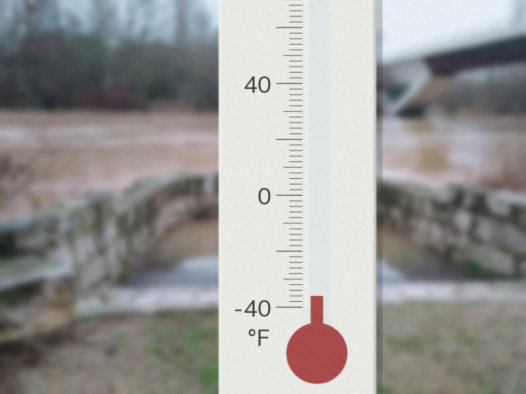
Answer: -36 (°F)
